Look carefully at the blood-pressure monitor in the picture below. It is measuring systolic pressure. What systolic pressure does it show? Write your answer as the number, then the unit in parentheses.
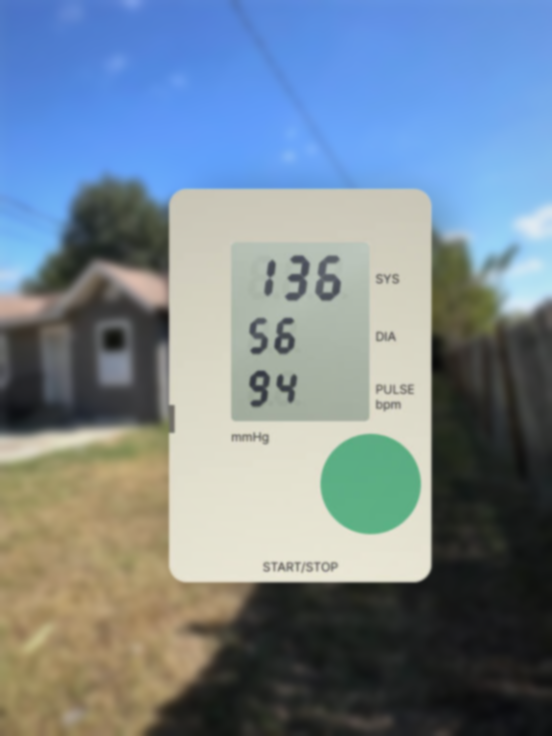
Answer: 136 (mmHg)
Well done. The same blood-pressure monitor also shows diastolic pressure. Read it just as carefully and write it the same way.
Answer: 56 (mmHg)
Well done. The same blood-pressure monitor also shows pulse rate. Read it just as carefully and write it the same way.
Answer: 94 (bpm)
